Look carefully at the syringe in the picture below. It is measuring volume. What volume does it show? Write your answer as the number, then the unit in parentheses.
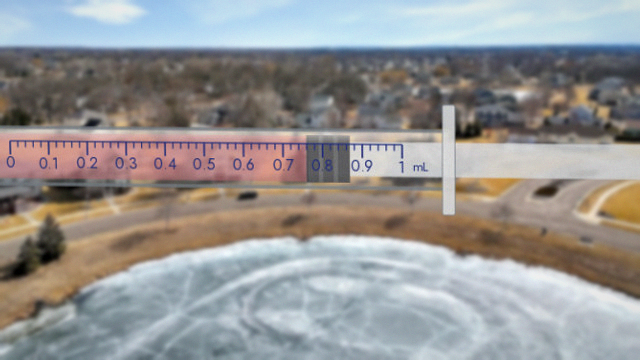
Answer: 0.76 (mL)
